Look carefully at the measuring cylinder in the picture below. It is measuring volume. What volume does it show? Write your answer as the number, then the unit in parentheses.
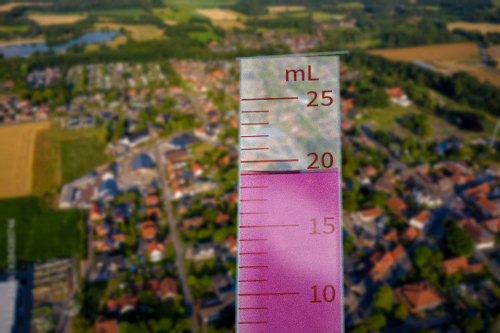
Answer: 19 (mL)
